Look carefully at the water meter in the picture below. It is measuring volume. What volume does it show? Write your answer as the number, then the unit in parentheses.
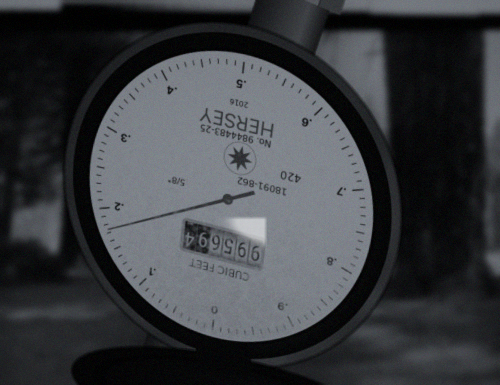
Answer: 995694.17 (ft³)
